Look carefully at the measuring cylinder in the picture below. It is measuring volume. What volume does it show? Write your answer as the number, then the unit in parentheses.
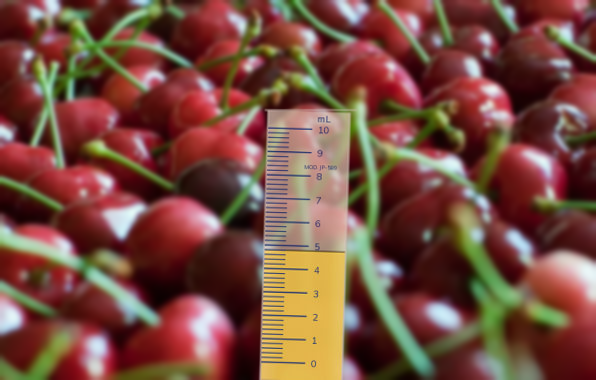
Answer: 4.8 (mL)
